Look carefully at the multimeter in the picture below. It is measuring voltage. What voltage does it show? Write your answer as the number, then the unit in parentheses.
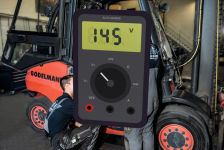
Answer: 145 (V)
